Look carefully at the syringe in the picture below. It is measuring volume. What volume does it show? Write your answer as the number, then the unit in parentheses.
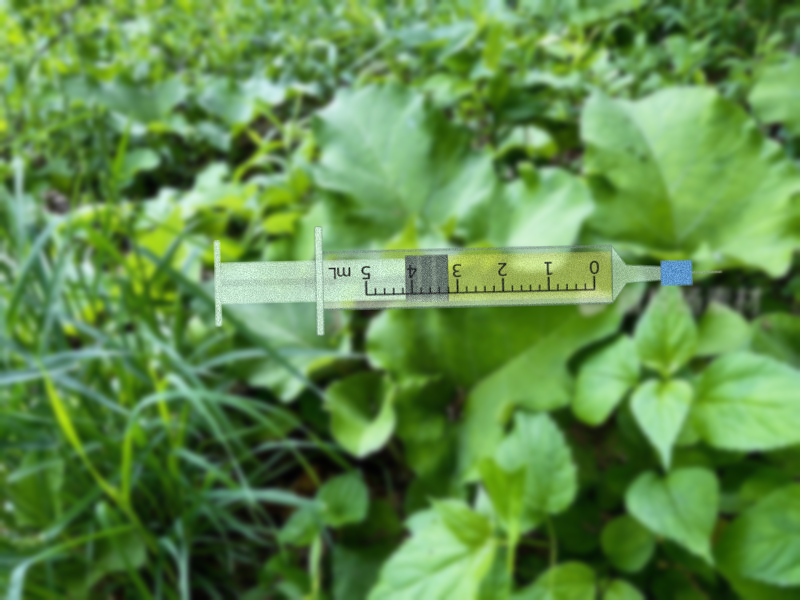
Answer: 3.2 (mL)
